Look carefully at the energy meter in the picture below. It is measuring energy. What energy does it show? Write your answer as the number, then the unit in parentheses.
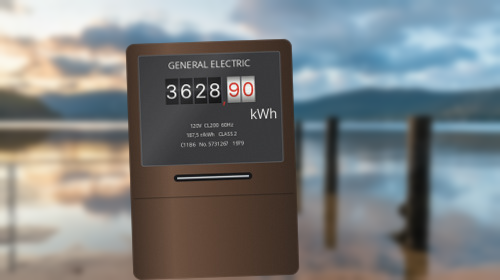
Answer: 3628.90 (kWh)
